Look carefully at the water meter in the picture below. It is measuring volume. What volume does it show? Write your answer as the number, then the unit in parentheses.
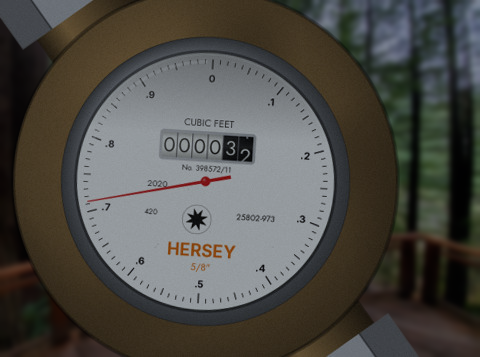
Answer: 31.71 (ft³)
